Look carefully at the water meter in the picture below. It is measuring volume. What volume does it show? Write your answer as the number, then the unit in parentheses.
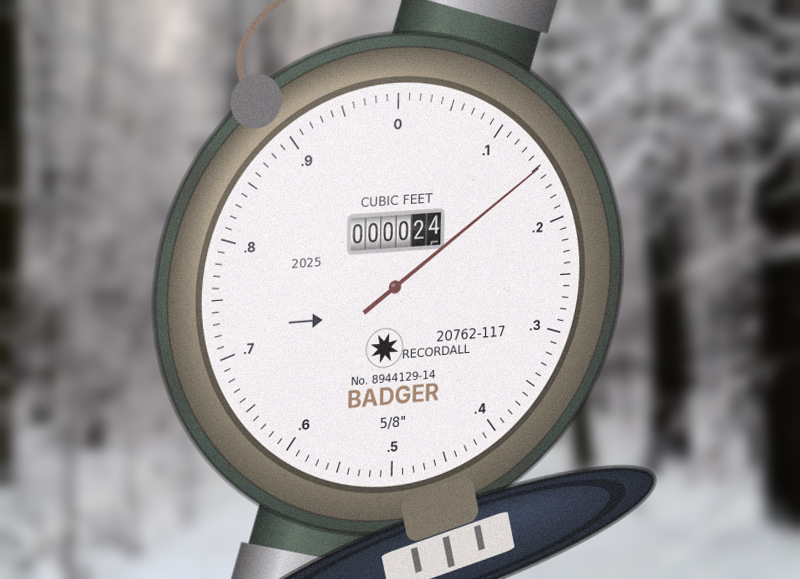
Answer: 24.15 (ft³)
